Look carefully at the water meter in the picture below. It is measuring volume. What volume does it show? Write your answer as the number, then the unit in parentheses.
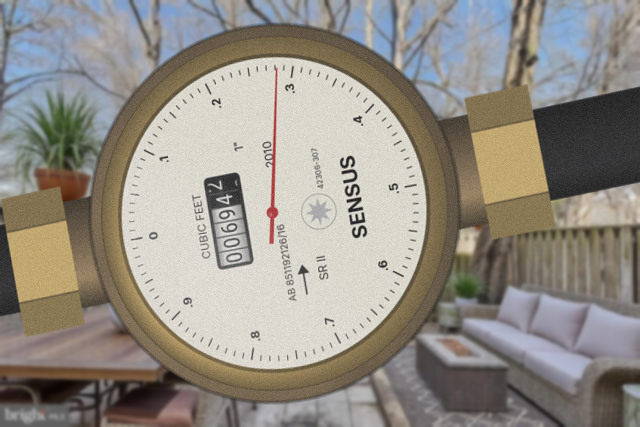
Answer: 6942.28 (ft³)
